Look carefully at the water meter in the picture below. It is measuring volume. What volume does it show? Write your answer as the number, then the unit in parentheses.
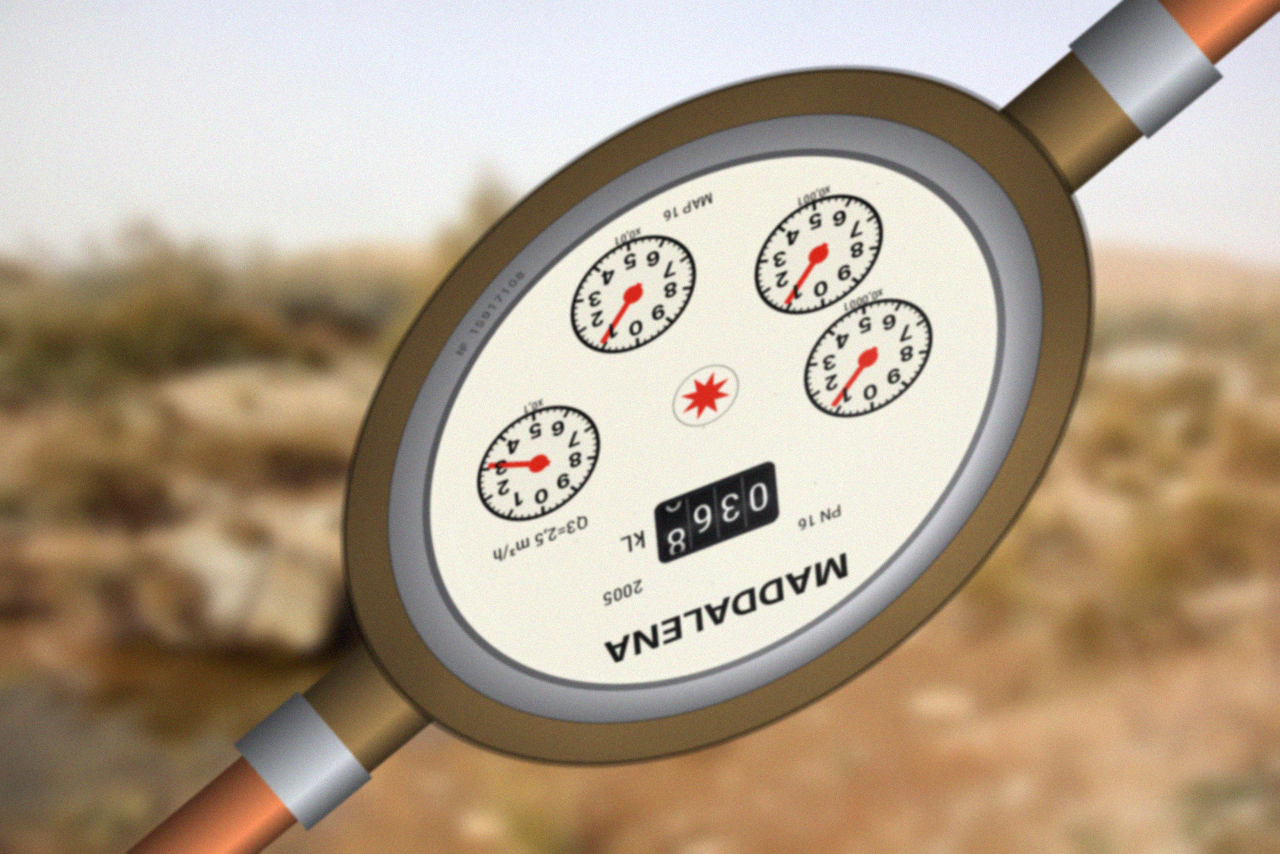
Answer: 368.3111 (kL)
